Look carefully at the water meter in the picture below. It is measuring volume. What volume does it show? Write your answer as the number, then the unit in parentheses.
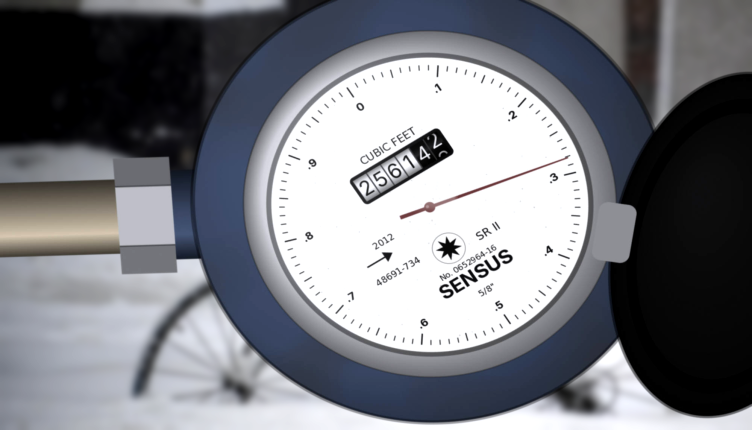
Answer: 256142.28 (ft³)
